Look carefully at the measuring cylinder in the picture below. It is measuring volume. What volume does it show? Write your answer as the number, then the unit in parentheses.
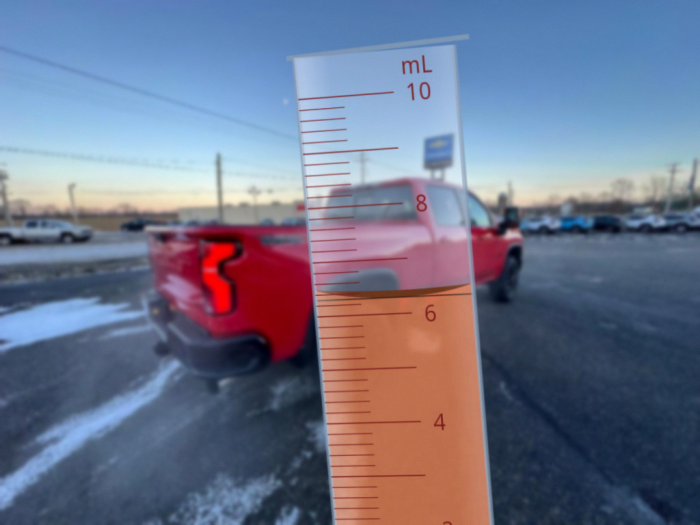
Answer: 6.3 (mL)
